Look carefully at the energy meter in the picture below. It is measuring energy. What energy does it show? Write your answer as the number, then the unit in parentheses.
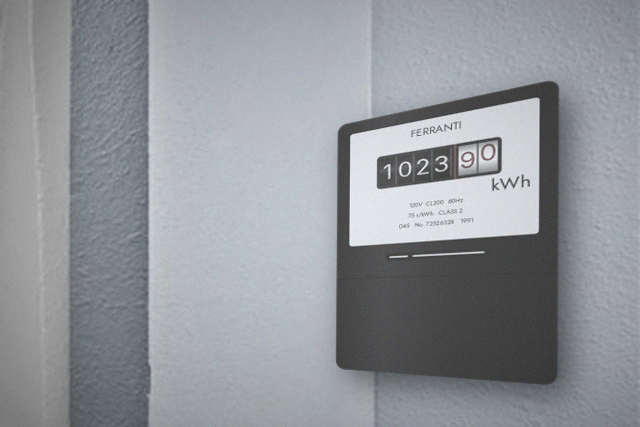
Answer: 1023.90 (kWh)
